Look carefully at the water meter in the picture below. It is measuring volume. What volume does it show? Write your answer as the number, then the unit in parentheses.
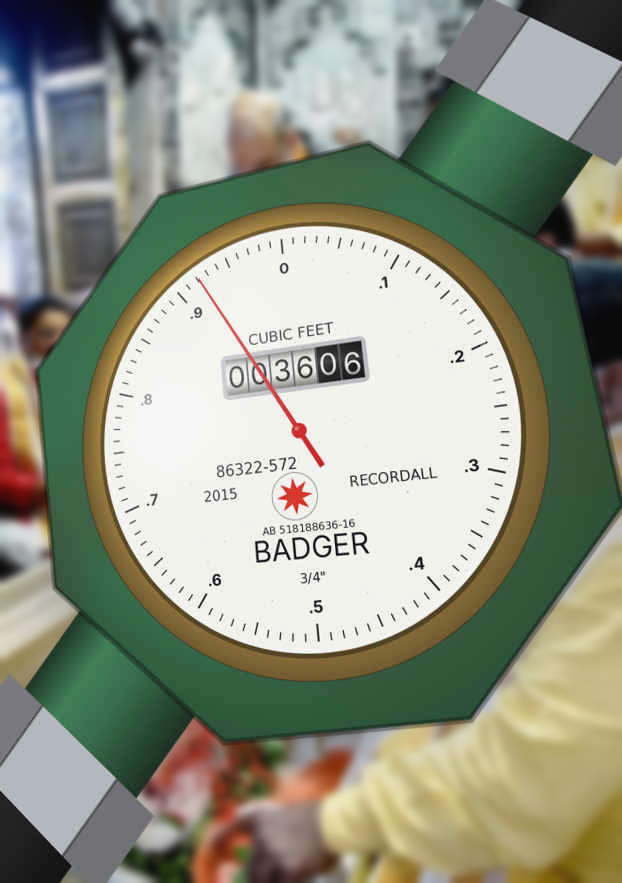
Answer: 3605.92 (ft³)
